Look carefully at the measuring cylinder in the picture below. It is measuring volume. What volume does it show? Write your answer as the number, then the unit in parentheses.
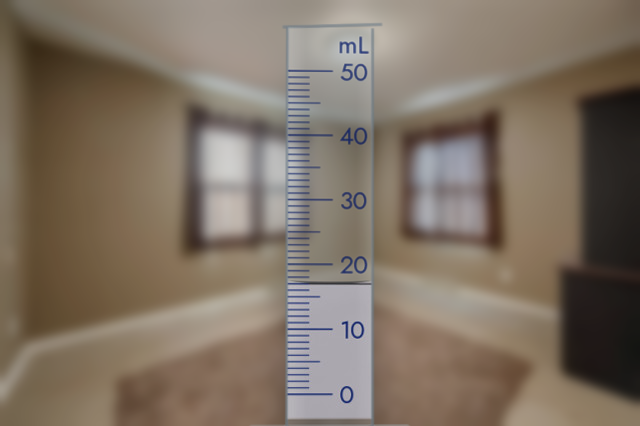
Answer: 17 (mL)
